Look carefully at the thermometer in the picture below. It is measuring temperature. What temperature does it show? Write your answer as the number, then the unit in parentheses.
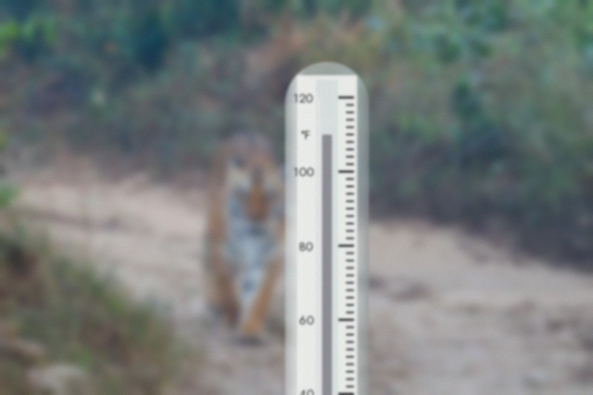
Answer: 110 (°F)
